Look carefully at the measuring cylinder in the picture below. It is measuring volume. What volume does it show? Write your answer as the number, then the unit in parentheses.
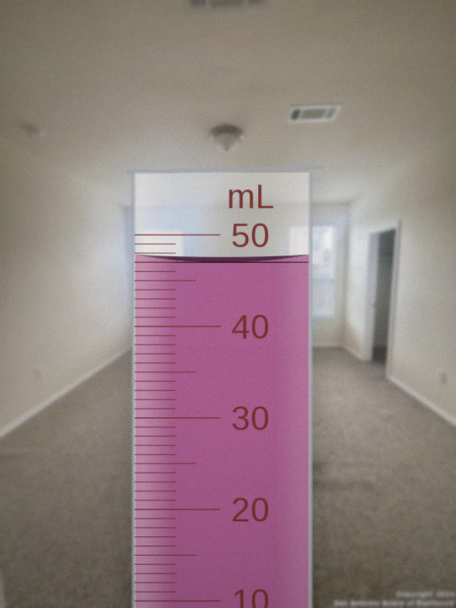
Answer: 47 (mL)
